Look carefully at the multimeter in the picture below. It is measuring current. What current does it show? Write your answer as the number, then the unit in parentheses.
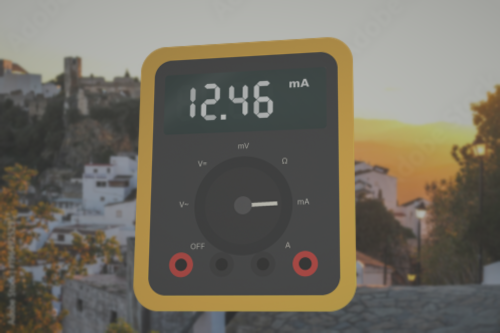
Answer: 12.46 (mA)
